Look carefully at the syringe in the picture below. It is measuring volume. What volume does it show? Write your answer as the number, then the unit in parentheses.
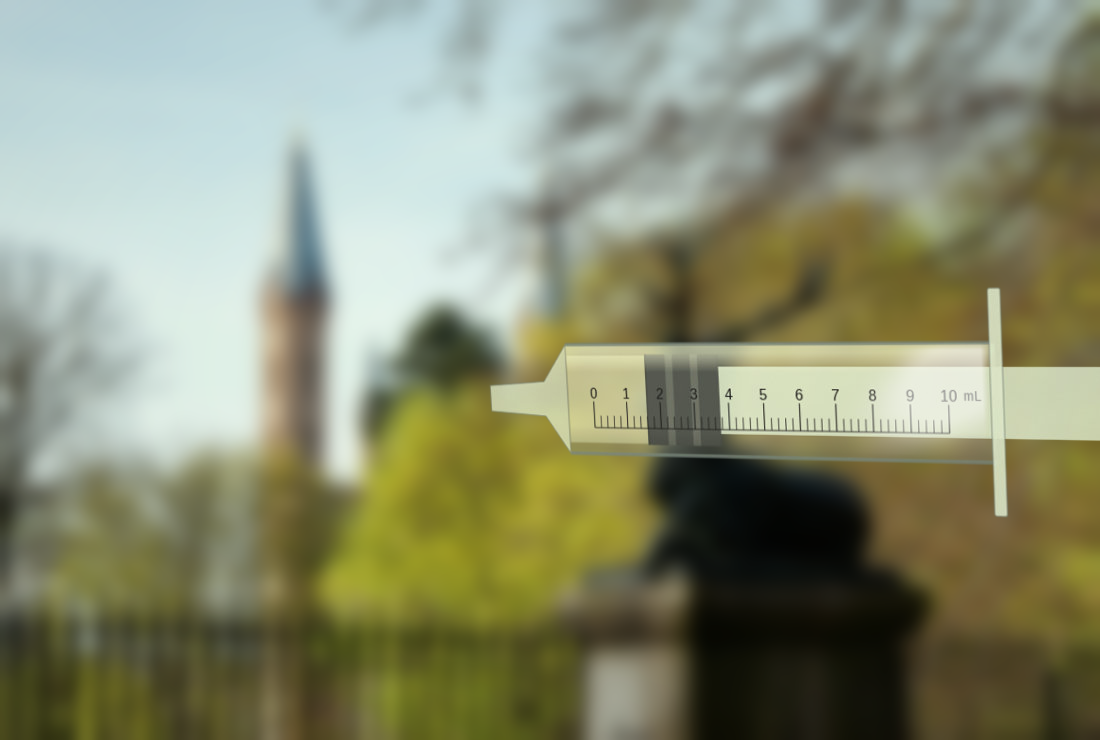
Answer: 1.6 (mL)
